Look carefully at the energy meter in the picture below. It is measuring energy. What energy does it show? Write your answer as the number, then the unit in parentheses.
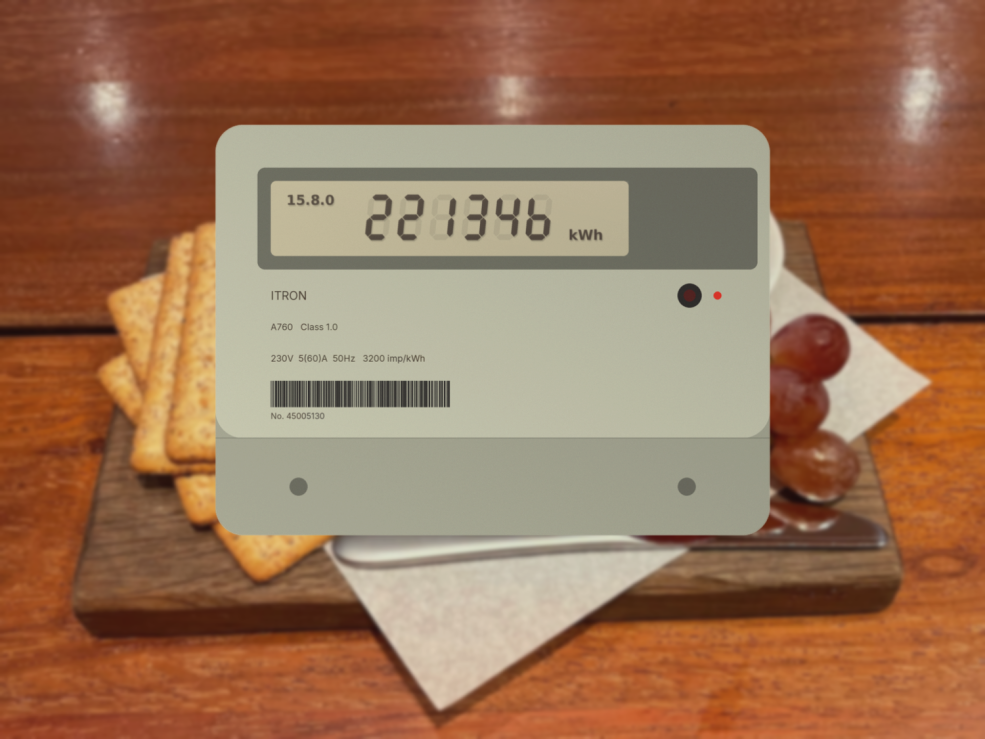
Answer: 221346 (kWh)
